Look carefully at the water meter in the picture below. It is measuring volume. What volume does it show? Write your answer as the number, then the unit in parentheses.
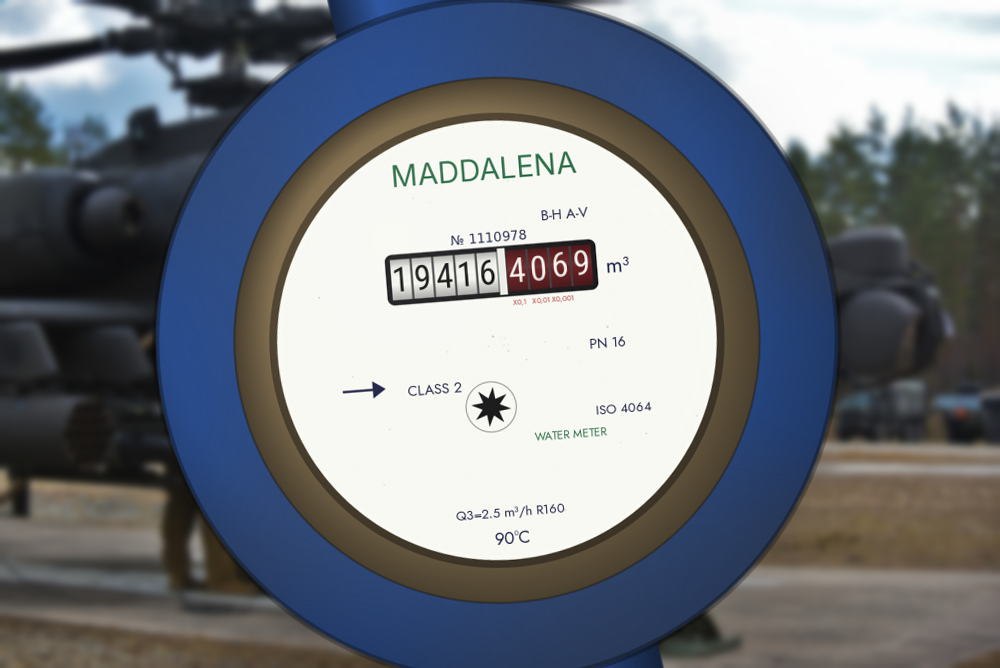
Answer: 19416.4069 (m³)
